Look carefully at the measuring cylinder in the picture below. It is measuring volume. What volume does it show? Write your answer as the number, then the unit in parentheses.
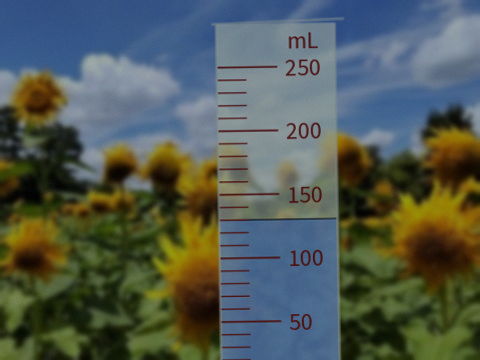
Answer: 130 (mL)
